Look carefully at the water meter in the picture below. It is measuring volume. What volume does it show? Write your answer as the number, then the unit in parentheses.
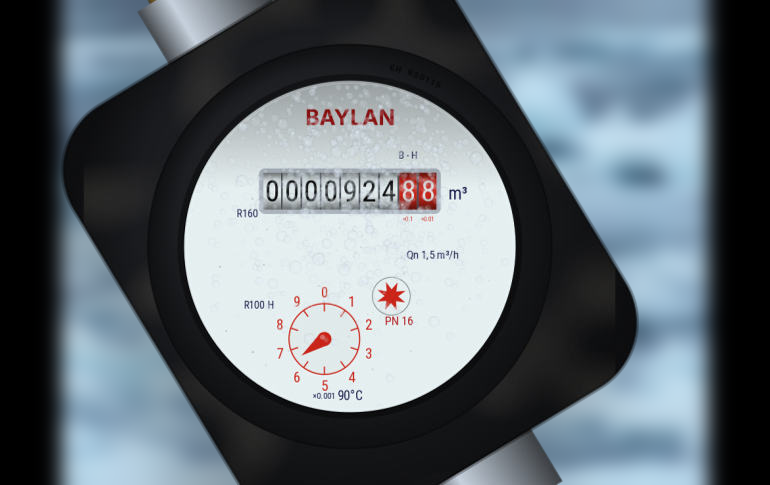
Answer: 924.886 (m³)
